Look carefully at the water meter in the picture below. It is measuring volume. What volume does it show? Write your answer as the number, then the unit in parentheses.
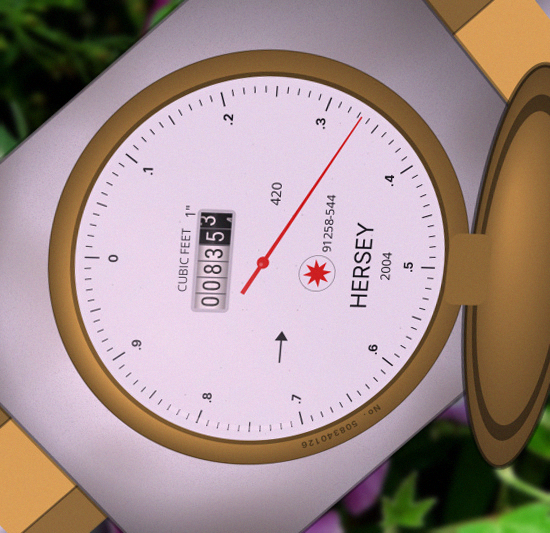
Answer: 8353.33 (ft³)
